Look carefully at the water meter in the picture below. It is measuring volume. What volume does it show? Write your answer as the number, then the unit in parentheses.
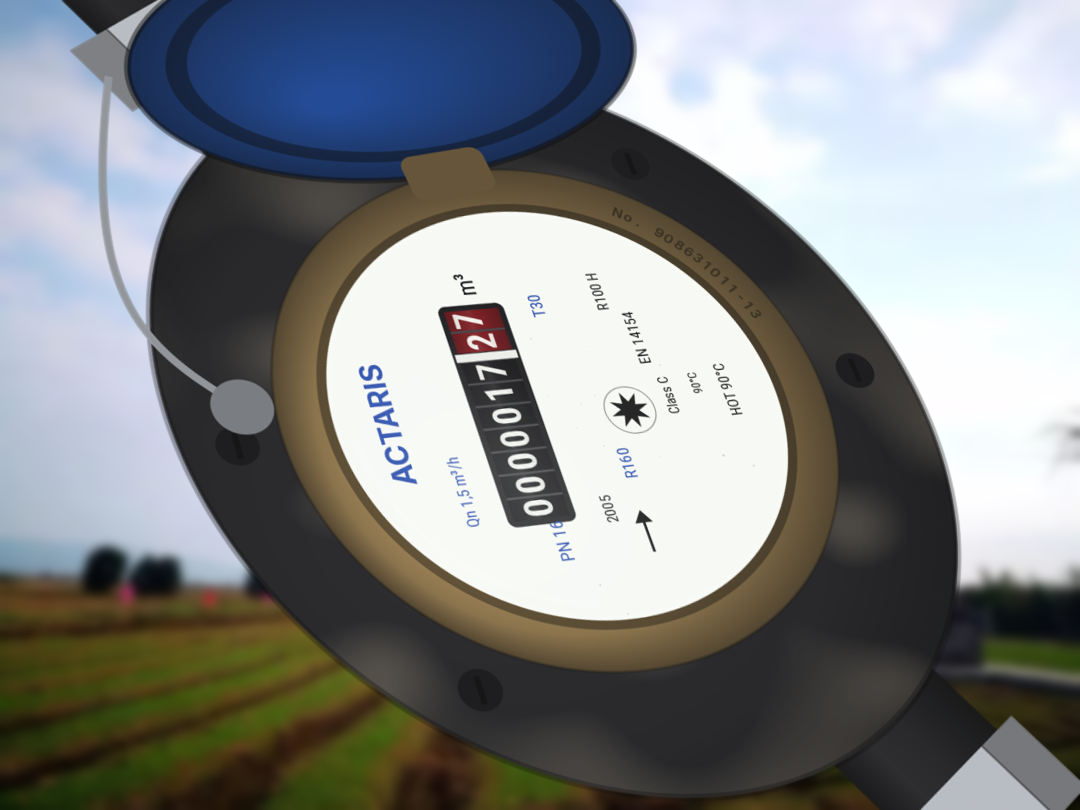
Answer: 17.27 (m³)
